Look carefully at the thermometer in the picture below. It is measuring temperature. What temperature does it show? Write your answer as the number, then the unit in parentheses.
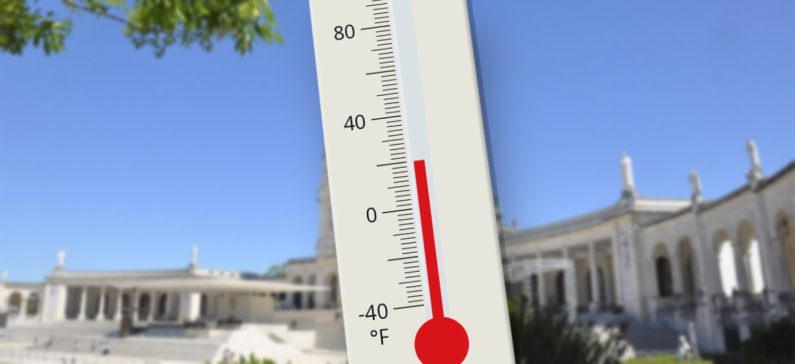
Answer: 20 (°F)
